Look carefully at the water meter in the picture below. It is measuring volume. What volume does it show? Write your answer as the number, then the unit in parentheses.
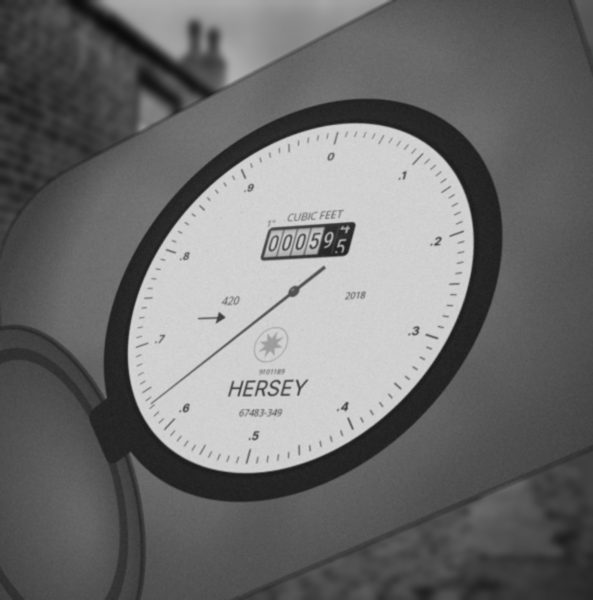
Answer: 594.63 (ft³)
